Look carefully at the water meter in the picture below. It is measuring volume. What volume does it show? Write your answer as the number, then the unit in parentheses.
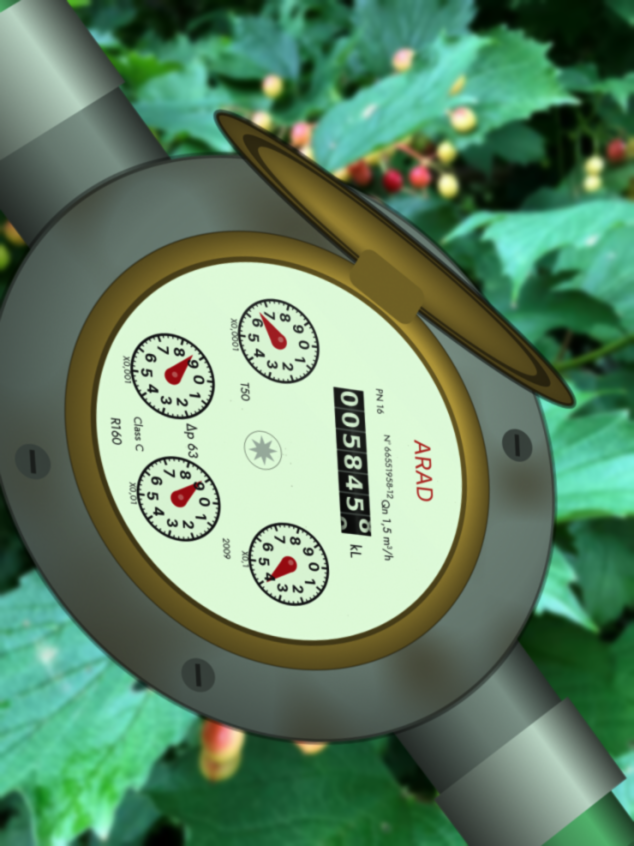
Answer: 58458.3886 (kL)
